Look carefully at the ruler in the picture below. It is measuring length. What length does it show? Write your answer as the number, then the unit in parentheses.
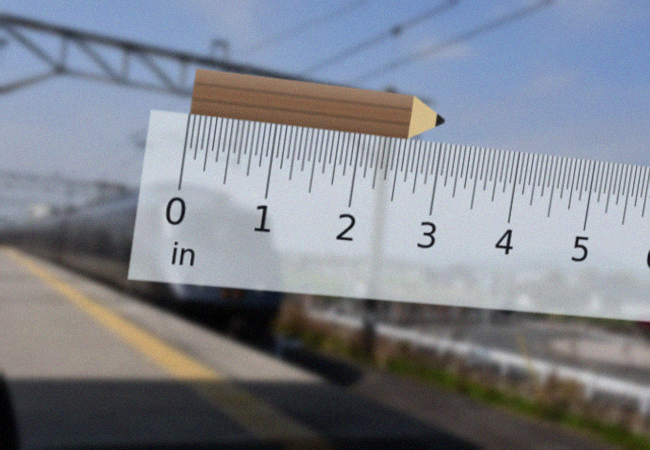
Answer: 3 (in)
